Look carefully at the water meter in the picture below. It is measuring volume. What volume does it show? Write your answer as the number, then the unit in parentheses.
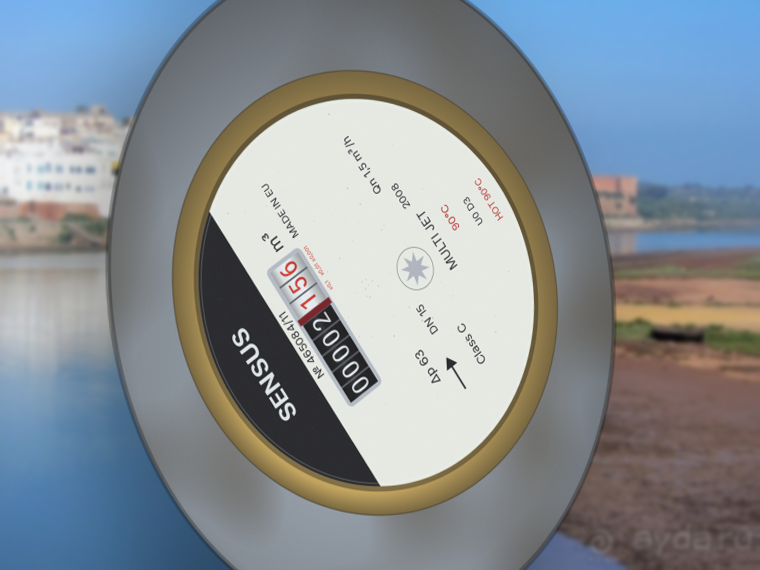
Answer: 2.156 (m³)
